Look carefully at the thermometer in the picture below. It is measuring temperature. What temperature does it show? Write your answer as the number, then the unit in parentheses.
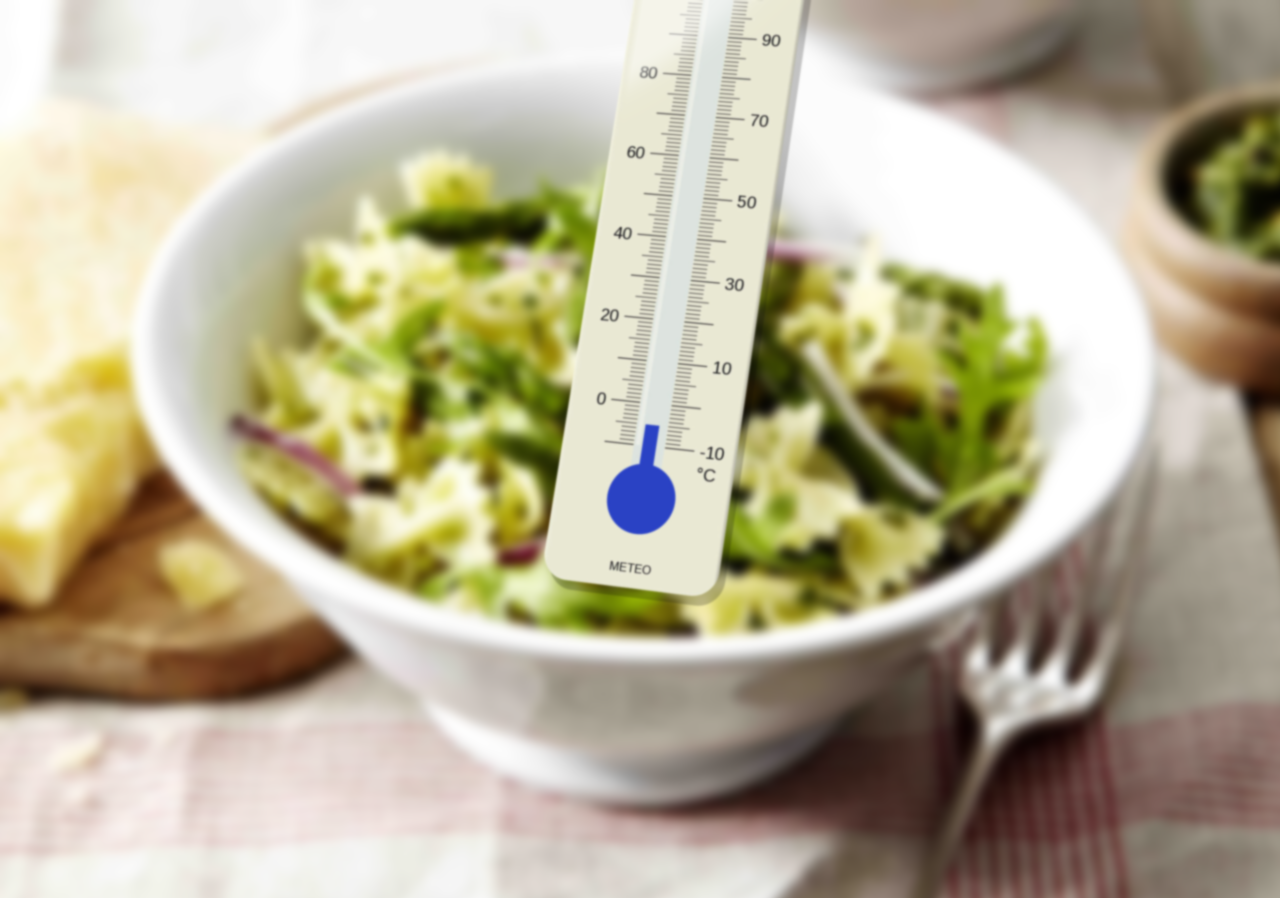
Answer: -5 (°C)
